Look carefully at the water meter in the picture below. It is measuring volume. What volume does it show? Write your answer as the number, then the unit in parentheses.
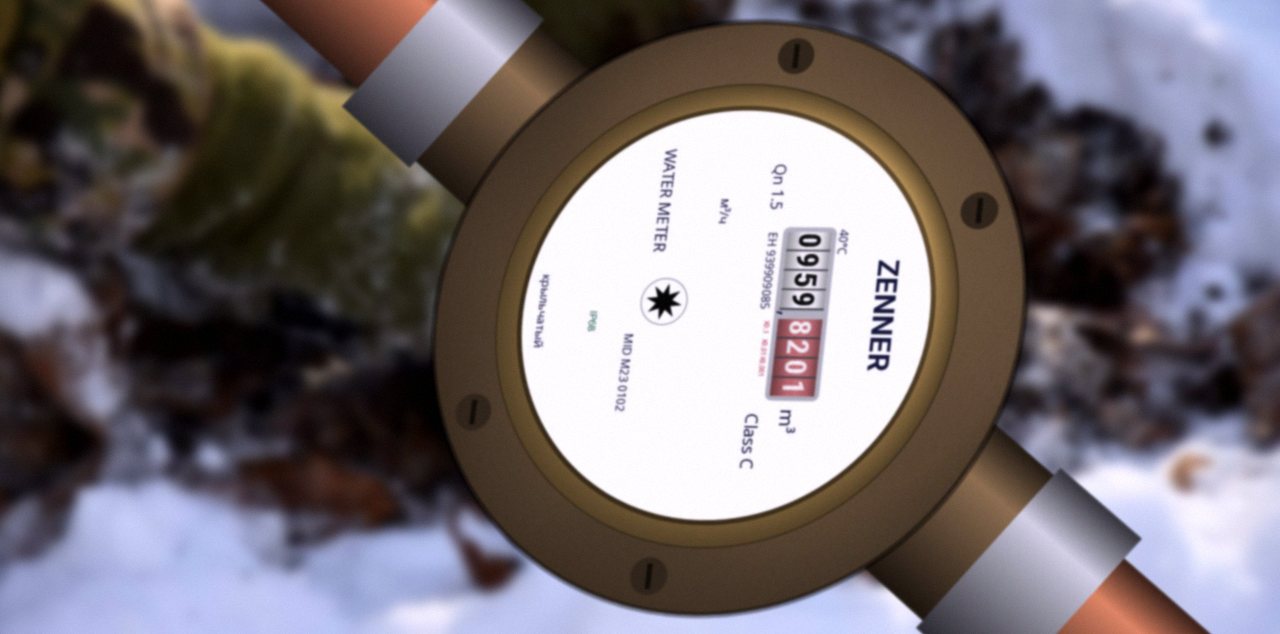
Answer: 959.8201 (m³)
